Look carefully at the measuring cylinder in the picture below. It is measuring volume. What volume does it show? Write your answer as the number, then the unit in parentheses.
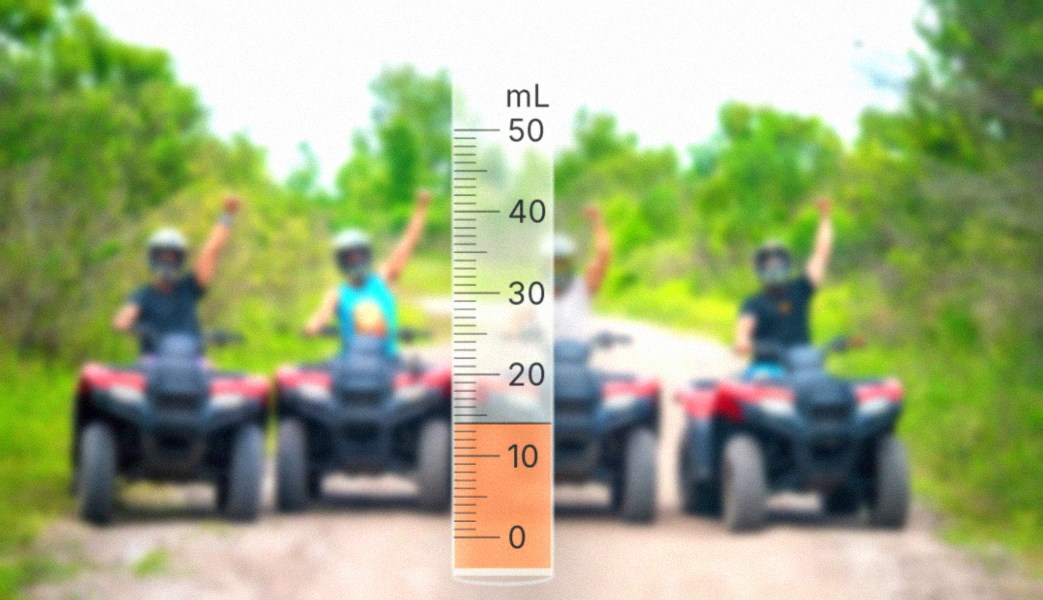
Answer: 14 (mL)
